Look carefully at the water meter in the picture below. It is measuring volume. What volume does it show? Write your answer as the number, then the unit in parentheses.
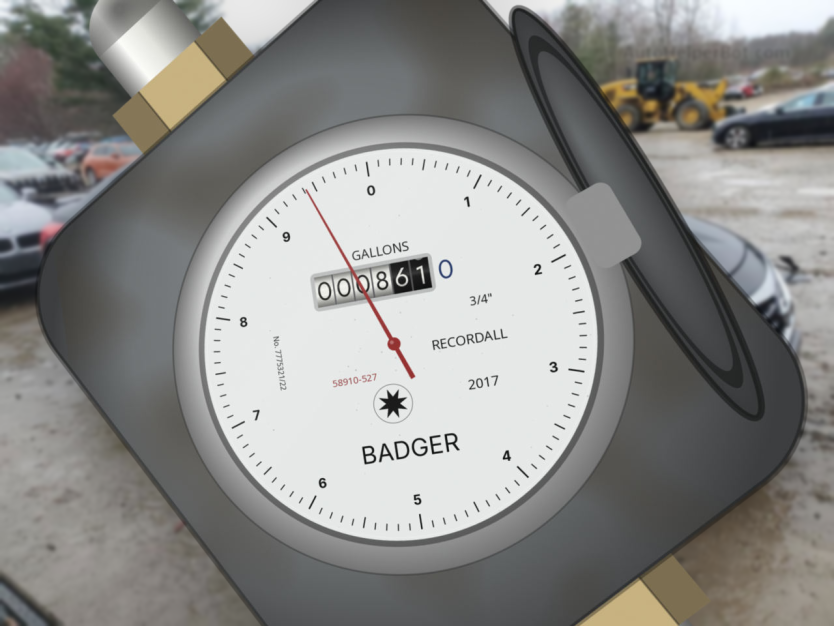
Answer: 8609.4 (gal)
